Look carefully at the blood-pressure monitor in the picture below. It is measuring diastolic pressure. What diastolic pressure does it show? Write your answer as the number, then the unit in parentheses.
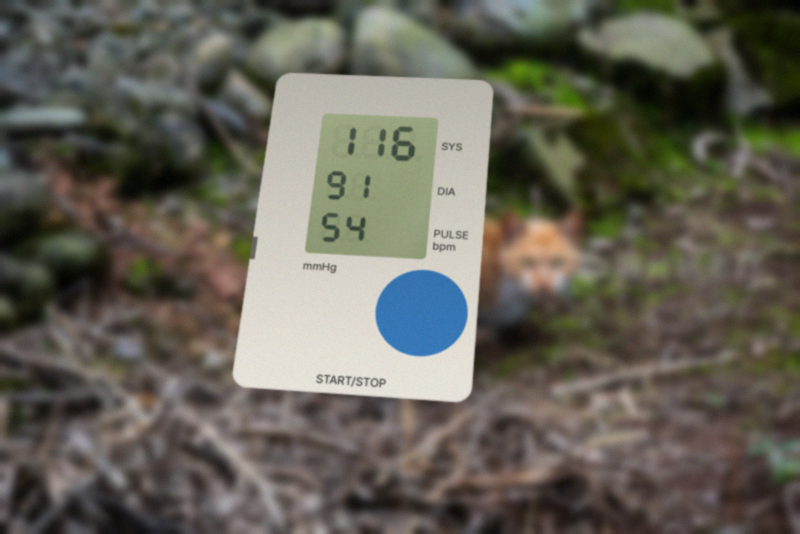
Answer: 91 (mmHg)
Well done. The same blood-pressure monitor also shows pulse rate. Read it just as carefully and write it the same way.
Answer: 54 (bpm)
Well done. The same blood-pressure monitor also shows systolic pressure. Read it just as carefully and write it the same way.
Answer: 116 (mmHg)
